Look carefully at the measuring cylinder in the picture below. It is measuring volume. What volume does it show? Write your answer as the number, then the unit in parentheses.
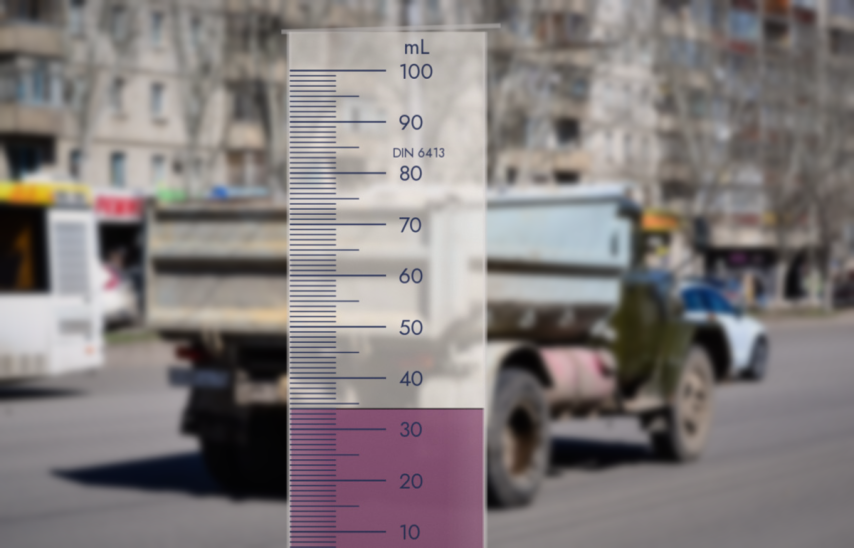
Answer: 34 (mL)
